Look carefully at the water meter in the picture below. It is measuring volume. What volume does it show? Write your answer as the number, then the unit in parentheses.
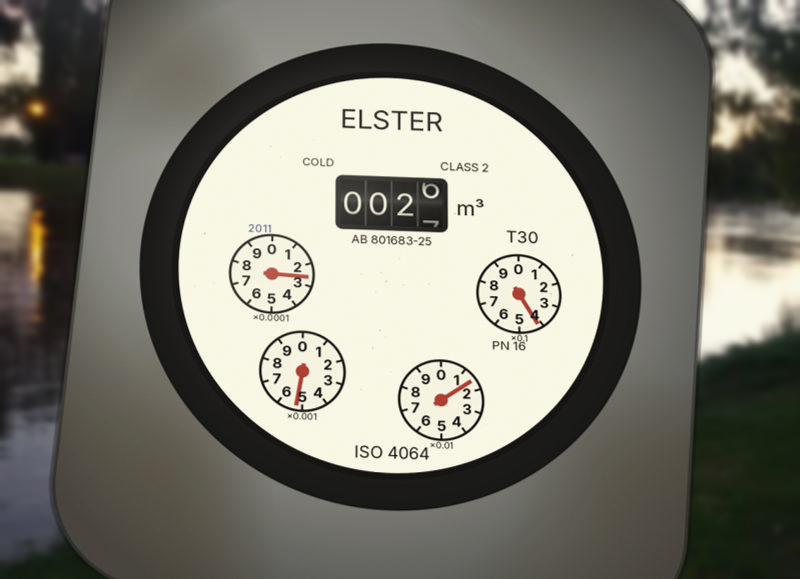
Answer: 26.4152 (m³)
